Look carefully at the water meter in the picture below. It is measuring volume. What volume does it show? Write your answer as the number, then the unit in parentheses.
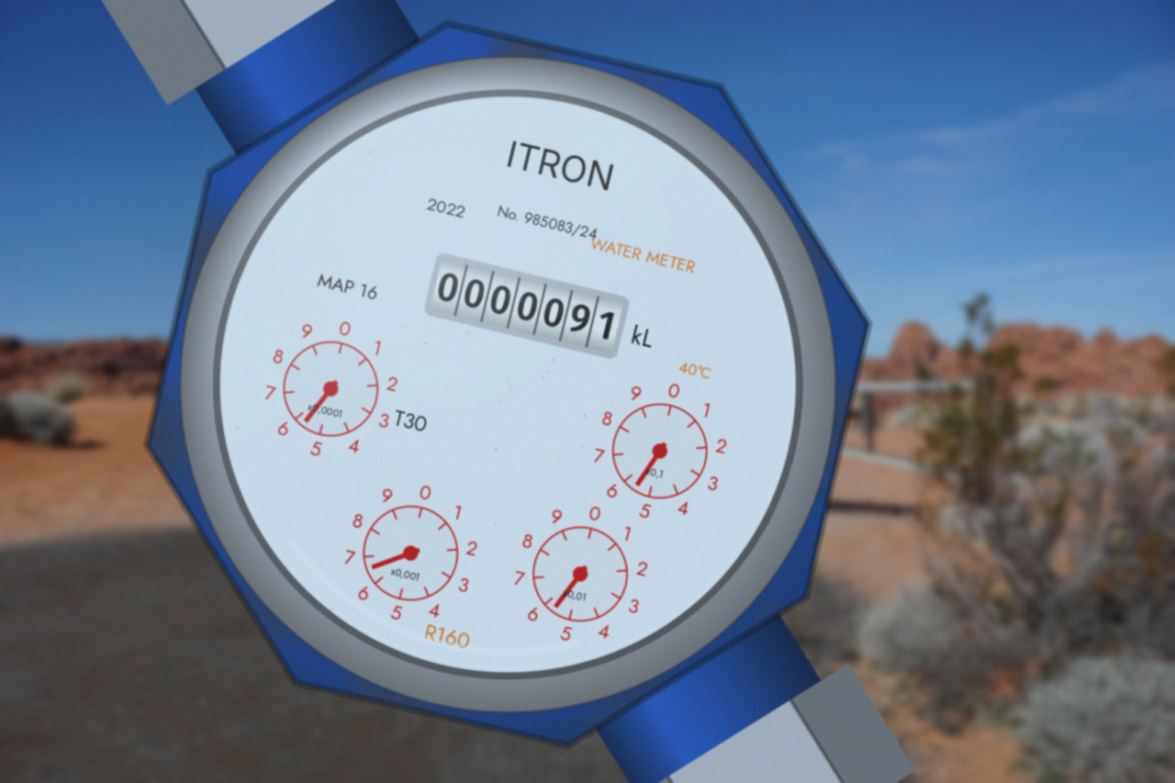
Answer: 91.5565 (kL)
